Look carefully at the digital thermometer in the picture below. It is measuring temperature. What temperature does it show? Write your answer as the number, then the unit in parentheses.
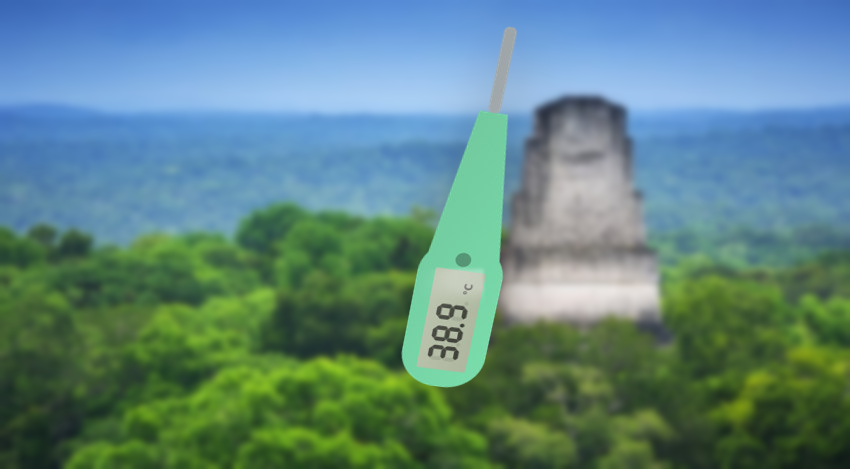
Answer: 38.9 (°C)
